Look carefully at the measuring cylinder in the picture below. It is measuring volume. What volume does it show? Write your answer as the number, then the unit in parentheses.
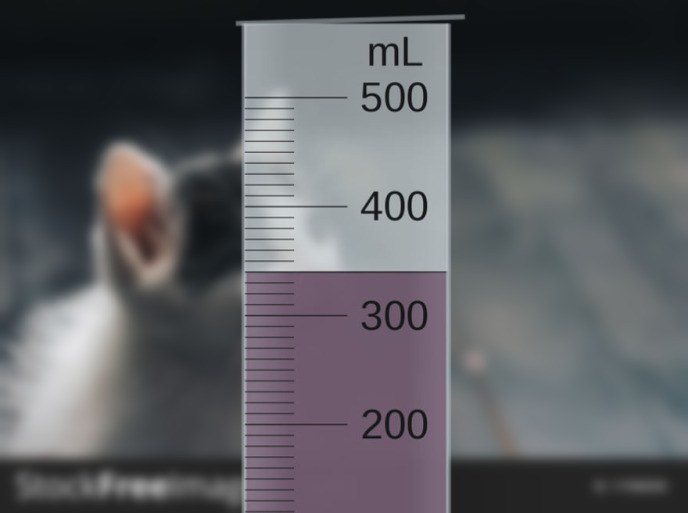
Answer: 340 (mL)
